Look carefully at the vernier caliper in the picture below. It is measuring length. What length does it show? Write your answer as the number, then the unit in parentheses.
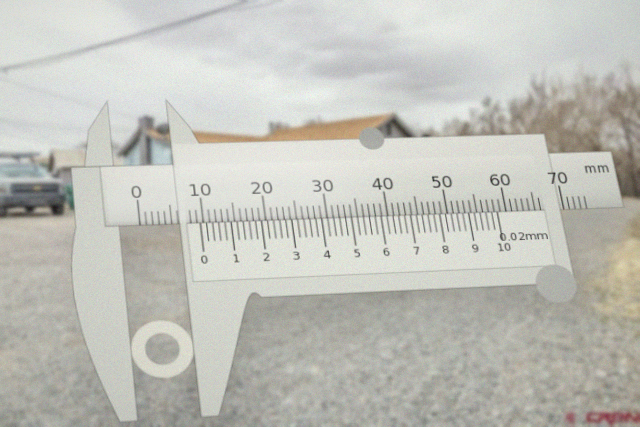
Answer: 9.5 (mm)
